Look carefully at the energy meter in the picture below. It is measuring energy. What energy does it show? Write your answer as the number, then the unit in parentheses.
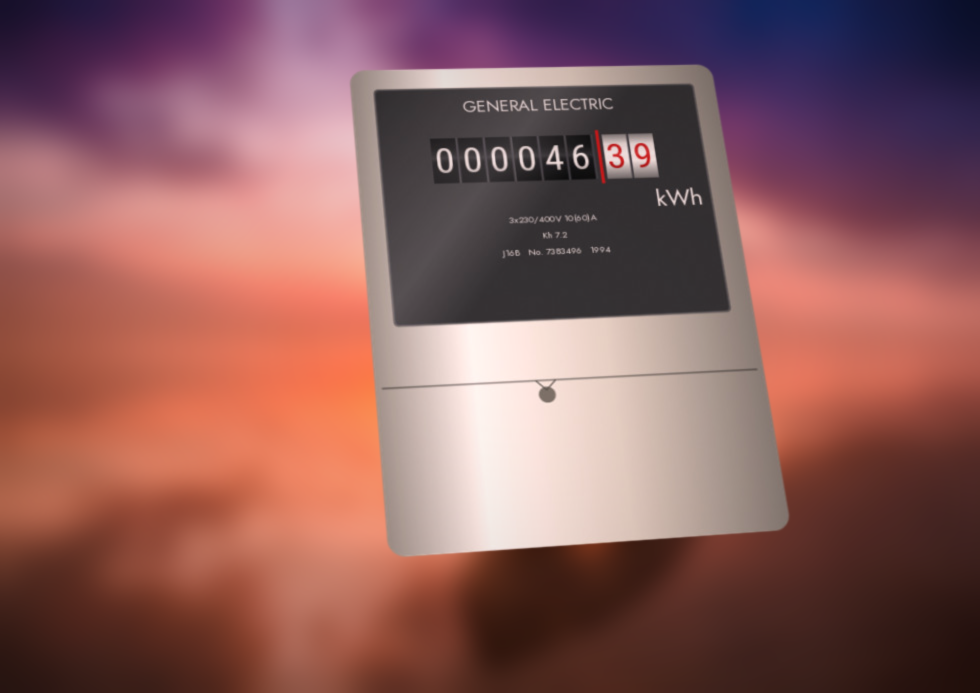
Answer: 46.39 (kWh)
